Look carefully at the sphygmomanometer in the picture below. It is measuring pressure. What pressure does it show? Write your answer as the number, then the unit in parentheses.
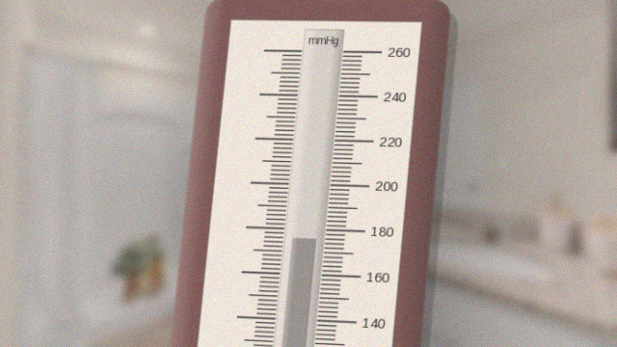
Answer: 176 (mmHg)
